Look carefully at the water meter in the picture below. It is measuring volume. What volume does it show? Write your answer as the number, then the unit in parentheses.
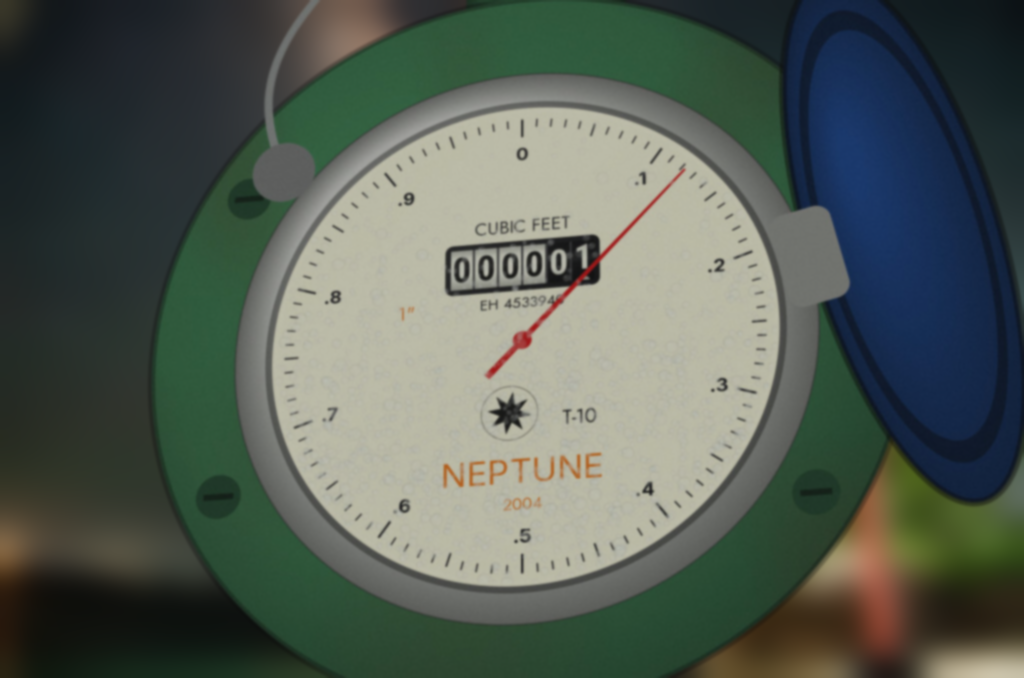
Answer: 1.12 (ft³)
